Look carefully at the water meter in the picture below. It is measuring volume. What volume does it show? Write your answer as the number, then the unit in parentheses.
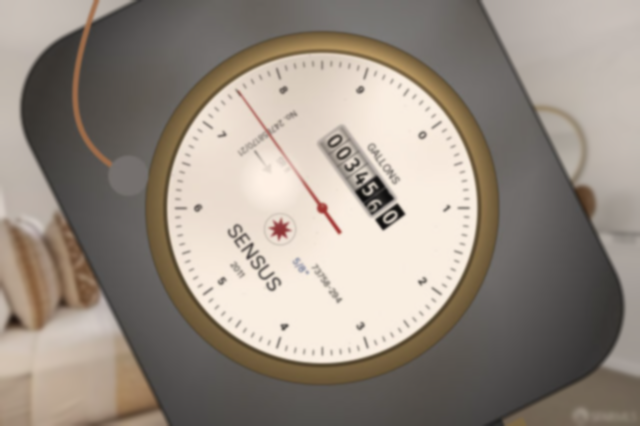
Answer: 34557.5 (gal)
